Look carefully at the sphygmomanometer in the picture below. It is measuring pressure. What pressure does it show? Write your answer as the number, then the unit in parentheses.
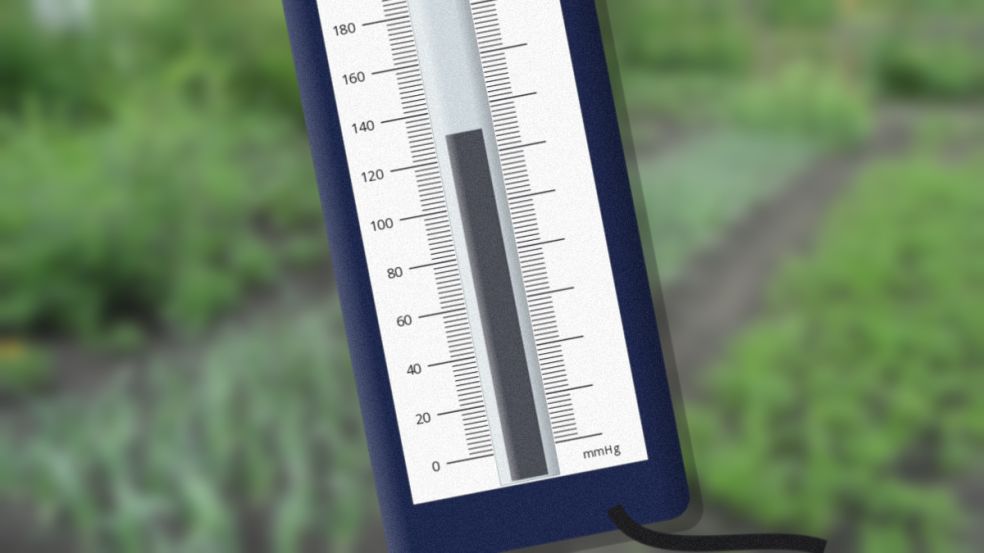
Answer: 130 (mmHg)
